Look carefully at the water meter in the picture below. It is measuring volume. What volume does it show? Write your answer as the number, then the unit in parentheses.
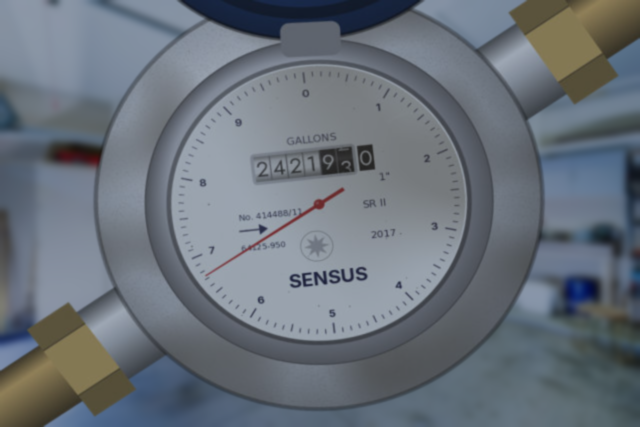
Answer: 2421926.7 (gal)
